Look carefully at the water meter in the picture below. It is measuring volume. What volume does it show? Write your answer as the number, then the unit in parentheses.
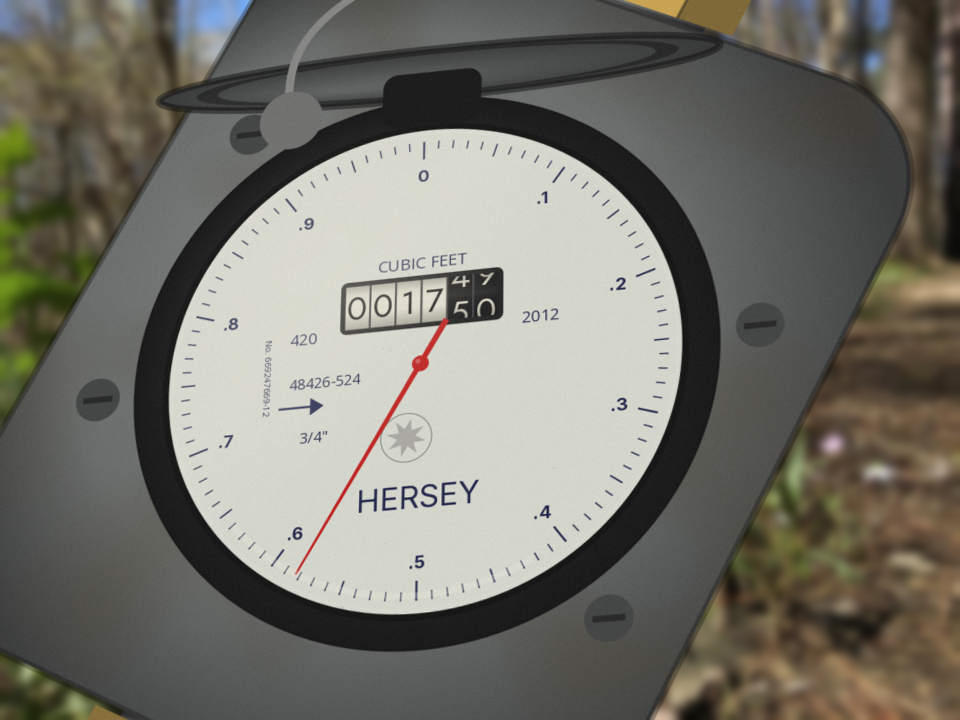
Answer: 1749.58 (ft³)
